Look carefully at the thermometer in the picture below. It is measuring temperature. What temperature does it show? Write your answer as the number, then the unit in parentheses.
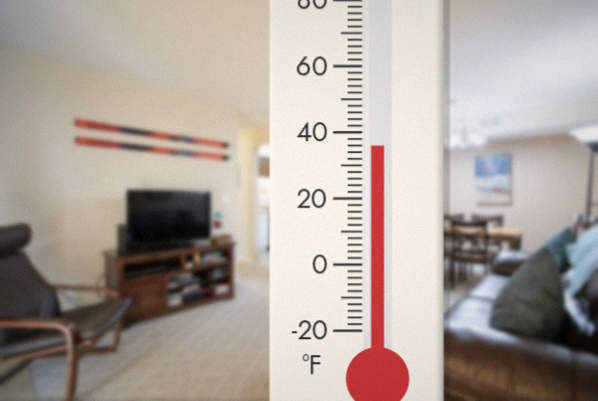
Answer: 36 (°F)
